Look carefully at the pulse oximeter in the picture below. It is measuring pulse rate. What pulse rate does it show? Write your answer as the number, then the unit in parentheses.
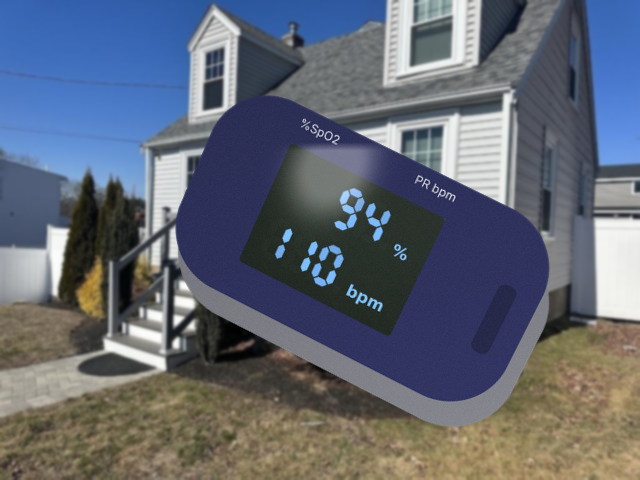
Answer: 110 (bpm)
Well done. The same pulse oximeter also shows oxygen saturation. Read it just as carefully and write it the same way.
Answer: 94 (%)
